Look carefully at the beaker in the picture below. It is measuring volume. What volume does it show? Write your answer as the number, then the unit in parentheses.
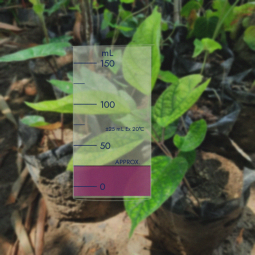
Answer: 25 (mL)
